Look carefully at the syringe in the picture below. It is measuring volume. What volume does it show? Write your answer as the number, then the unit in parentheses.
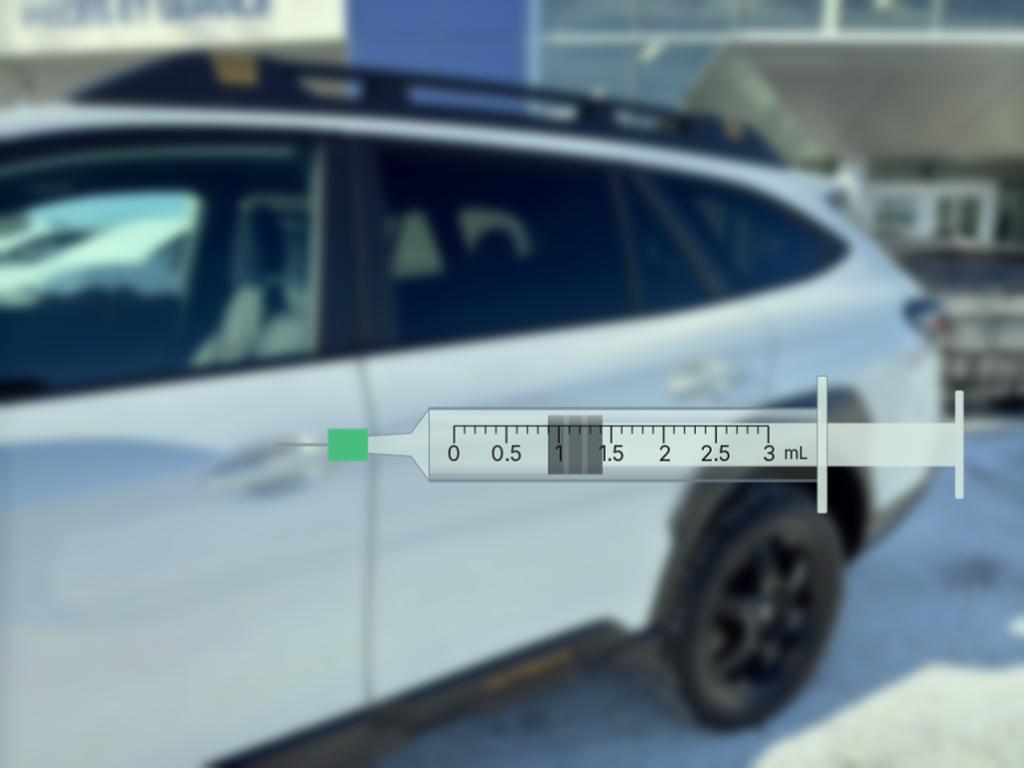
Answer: 0.9 (mL)
